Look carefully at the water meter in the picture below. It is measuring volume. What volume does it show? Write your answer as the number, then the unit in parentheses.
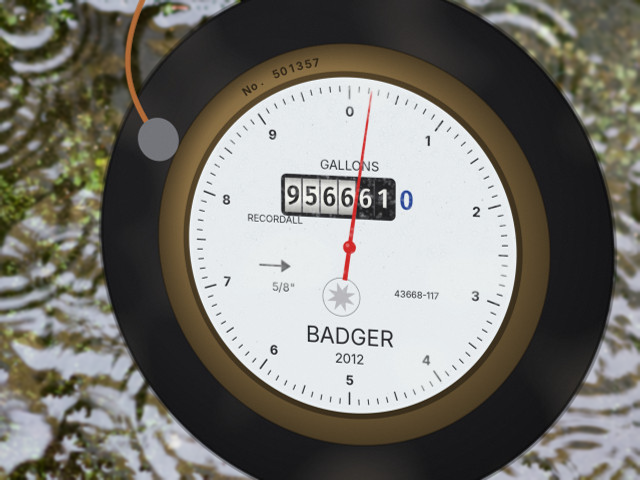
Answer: 9566610.2 (gal)
